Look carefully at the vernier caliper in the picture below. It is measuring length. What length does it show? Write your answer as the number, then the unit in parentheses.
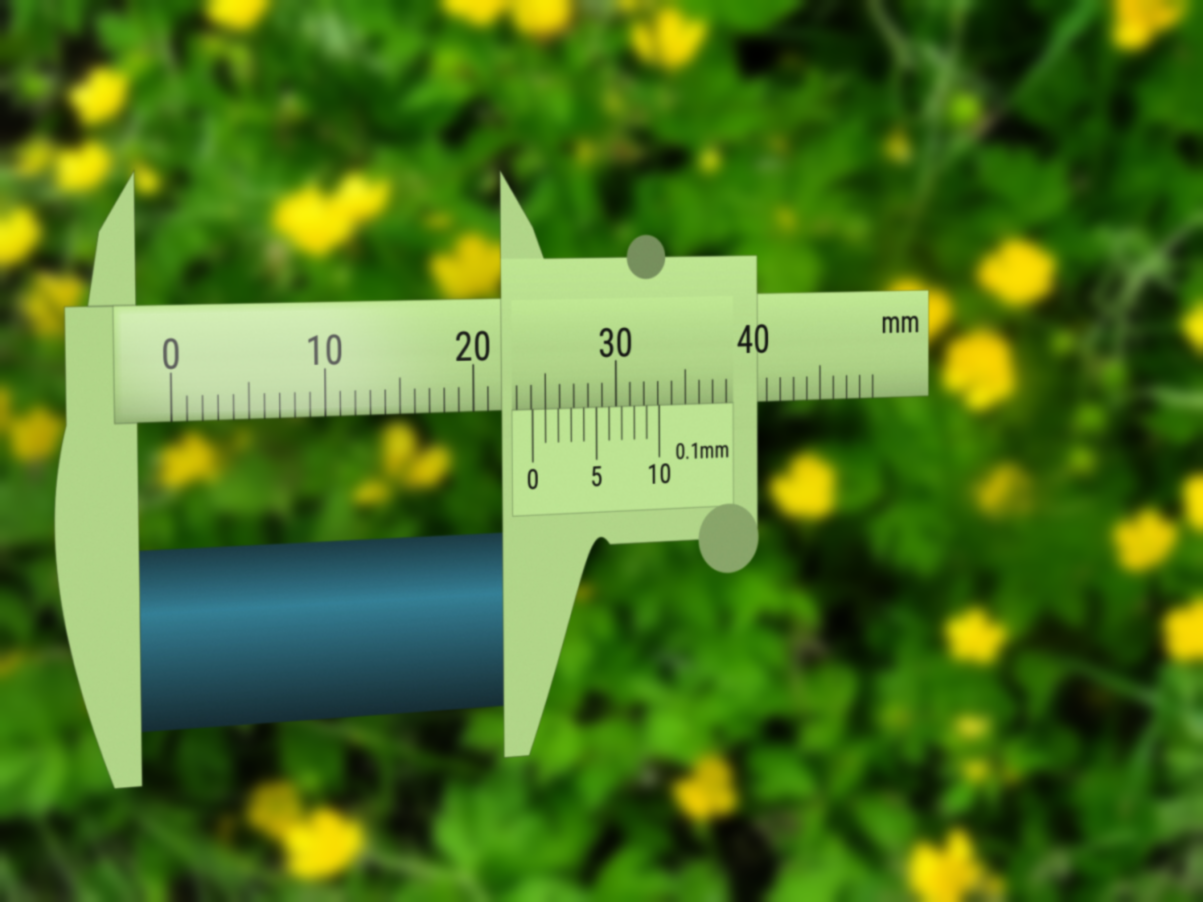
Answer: 24.1 (mm)
